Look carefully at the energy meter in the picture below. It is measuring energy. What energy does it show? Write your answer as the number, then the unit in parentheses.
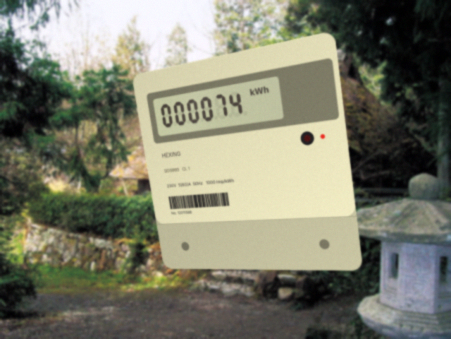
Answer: 74 (kWh)
